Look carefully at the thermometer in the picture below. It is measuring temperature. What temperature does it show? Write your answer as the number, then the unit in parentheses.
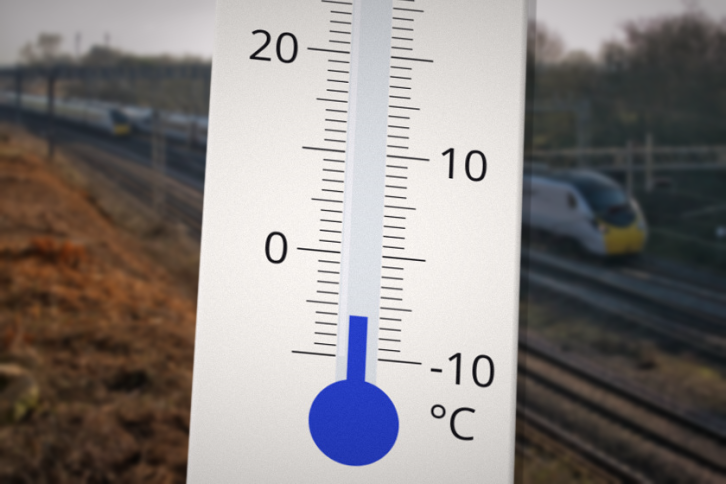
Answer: -6 (°C)
